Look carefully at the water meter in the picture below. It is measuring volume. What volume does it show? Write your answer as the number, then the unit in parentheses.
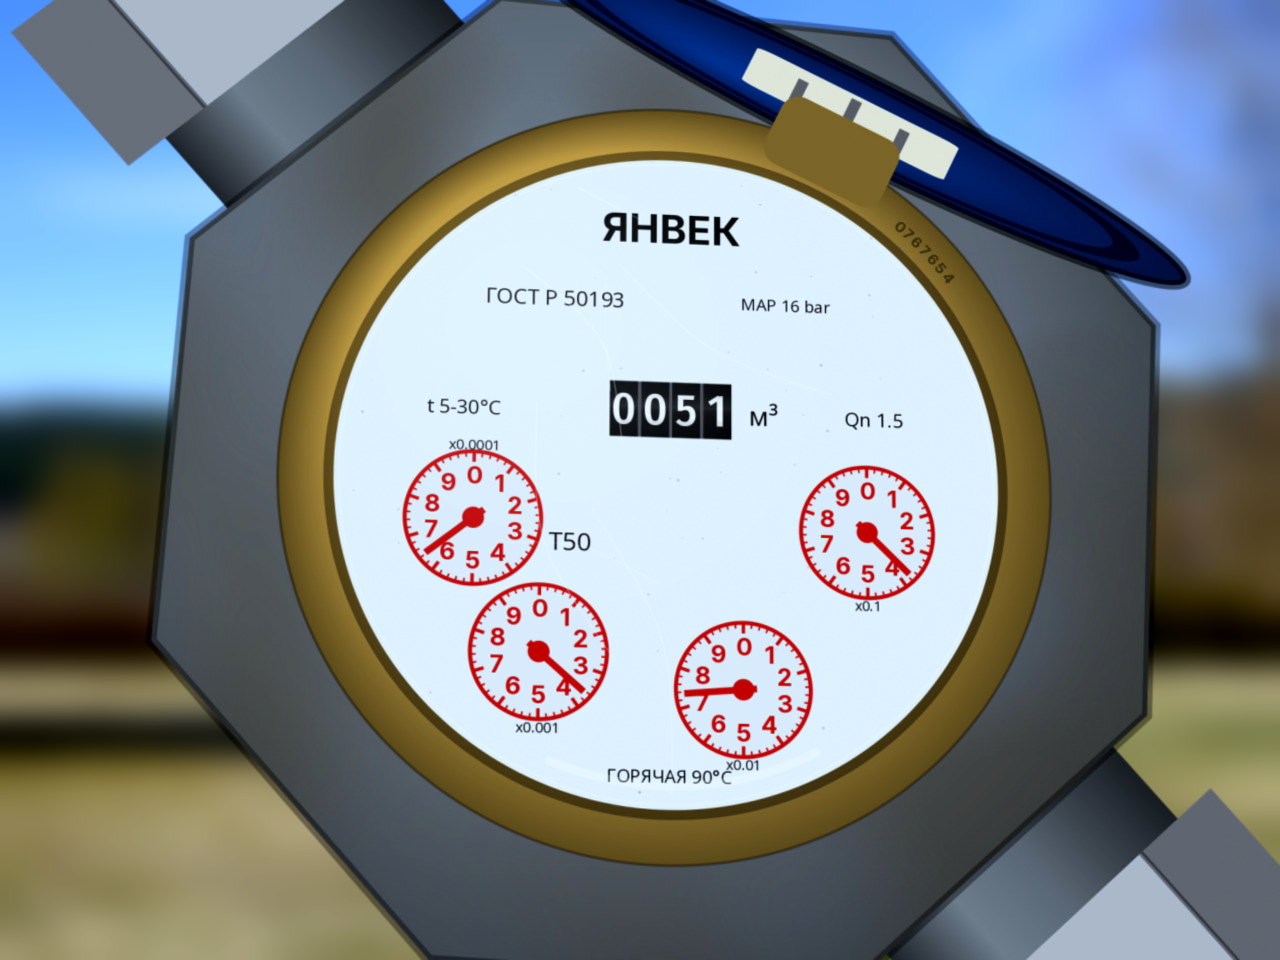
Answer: 51.3736 (m³)
